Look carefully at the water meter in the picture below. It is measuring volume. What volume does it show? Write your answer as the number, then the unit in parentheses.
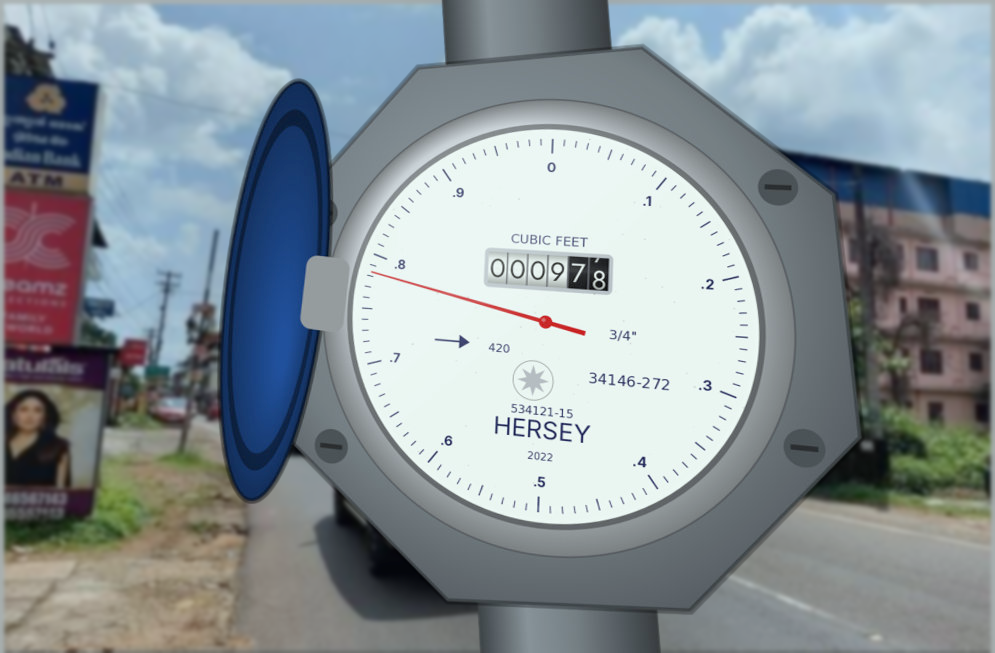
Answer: 977.78 (ft³)
